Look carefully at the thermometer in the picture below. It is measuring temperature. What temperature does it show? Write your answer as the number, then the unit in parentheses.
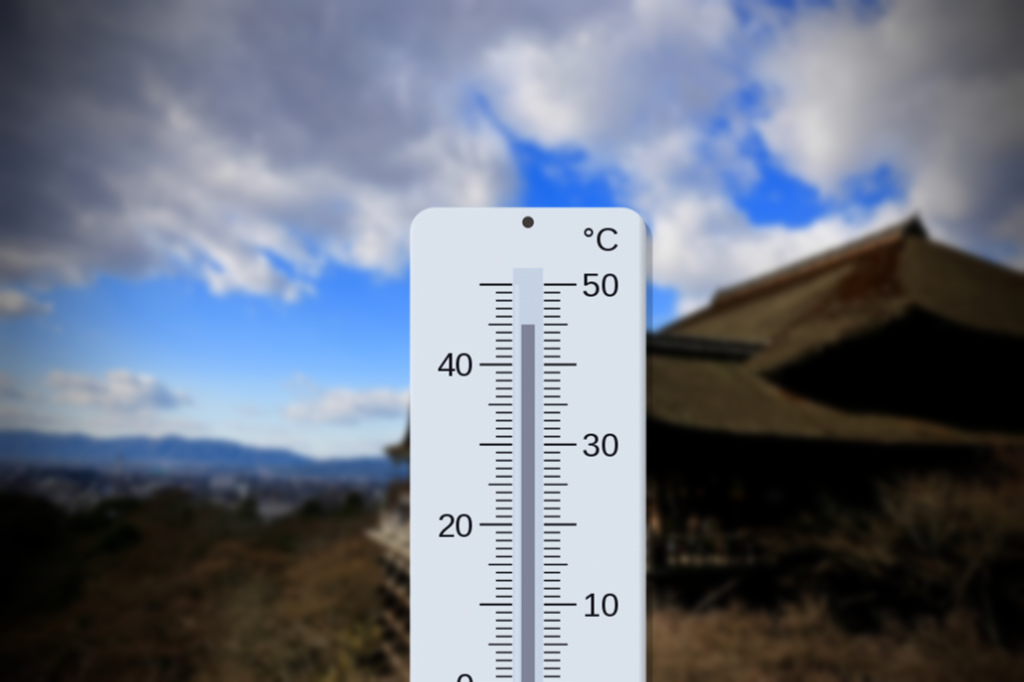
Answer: 45 (°C)
